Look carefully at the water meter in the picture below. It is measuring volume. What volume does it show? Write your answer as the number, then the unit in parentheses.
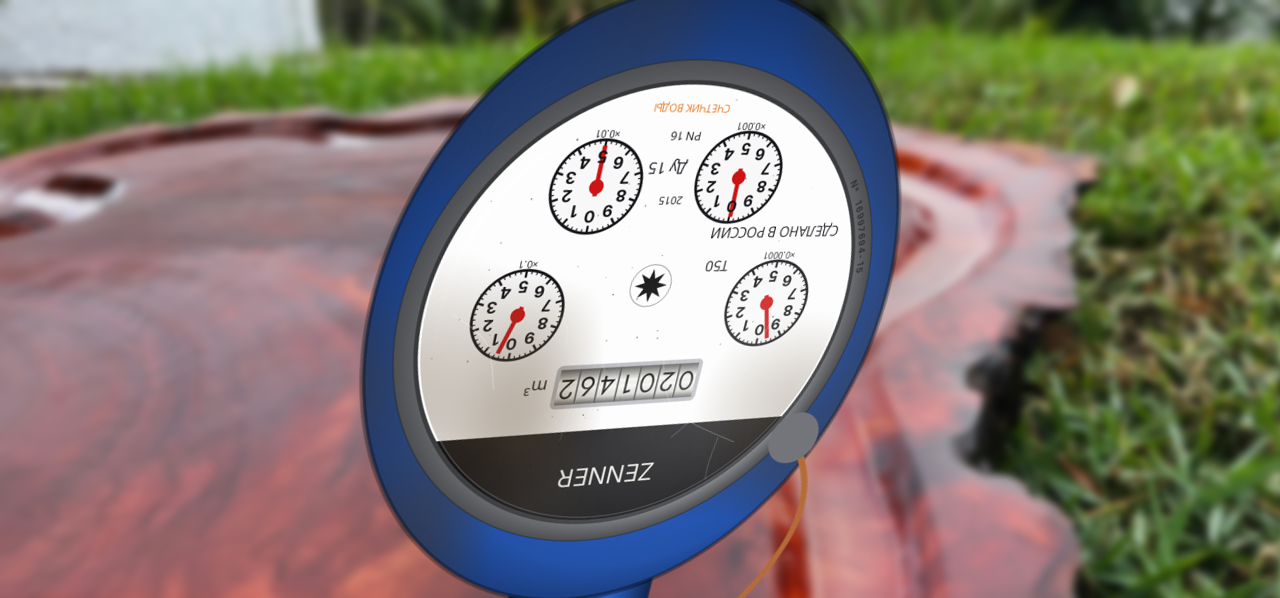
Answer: 201462.0499 (m³)
